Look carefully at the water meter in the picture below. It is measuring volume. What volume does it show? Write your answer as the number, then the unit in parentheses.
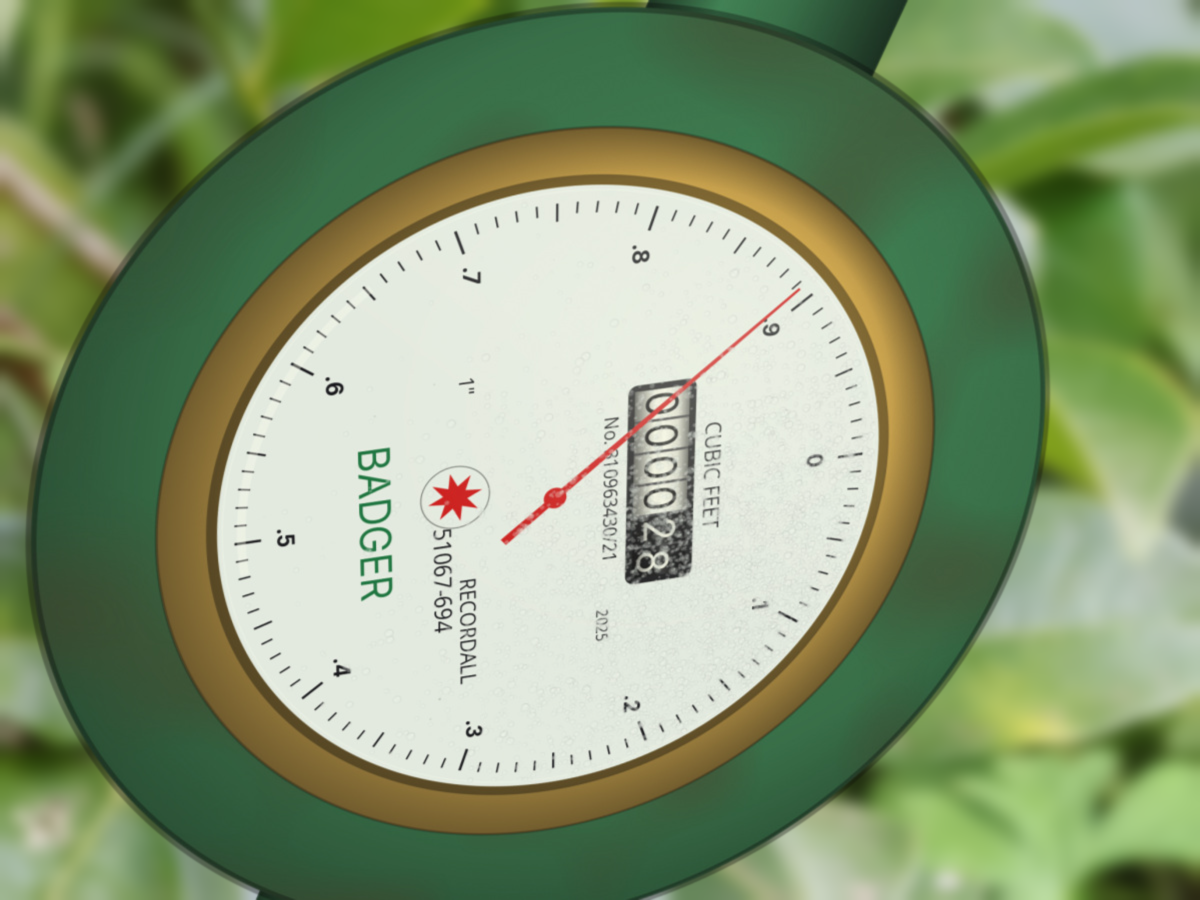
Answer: 27.89 (ft³)
